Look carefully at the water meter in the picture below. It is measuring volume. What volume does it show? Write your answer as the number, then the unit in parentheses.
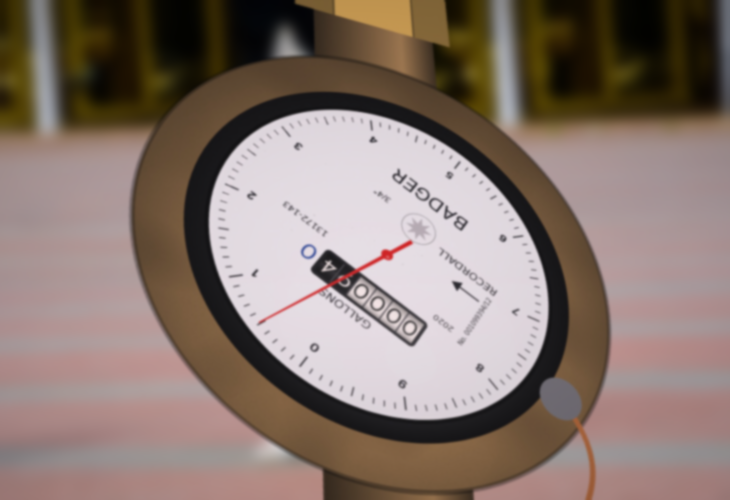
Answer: 940.5 (gal)
